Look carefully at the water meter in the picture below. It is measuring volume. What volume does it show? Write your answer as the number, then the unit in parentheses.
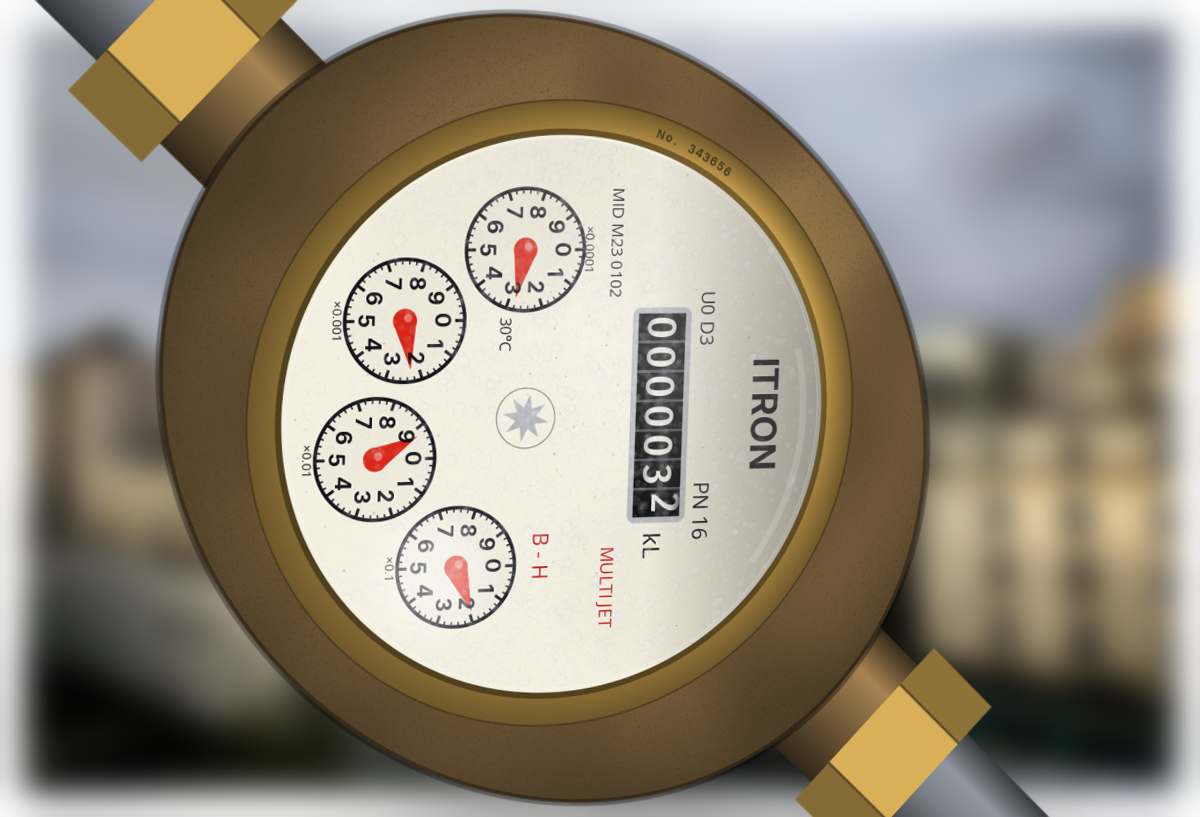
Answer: 32.1922 (kL)
